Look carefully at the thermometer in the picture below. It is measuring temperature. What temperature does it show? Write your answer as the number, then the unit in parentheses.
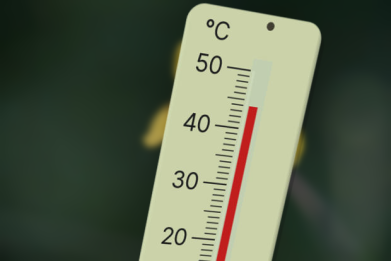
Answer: 44 (°C)
